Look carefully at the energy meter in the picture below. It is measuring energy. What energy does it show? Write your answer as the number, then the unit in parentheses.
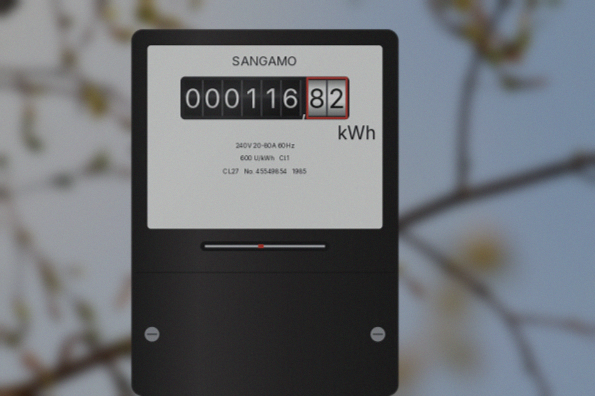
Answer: 116.82 (kWh)
